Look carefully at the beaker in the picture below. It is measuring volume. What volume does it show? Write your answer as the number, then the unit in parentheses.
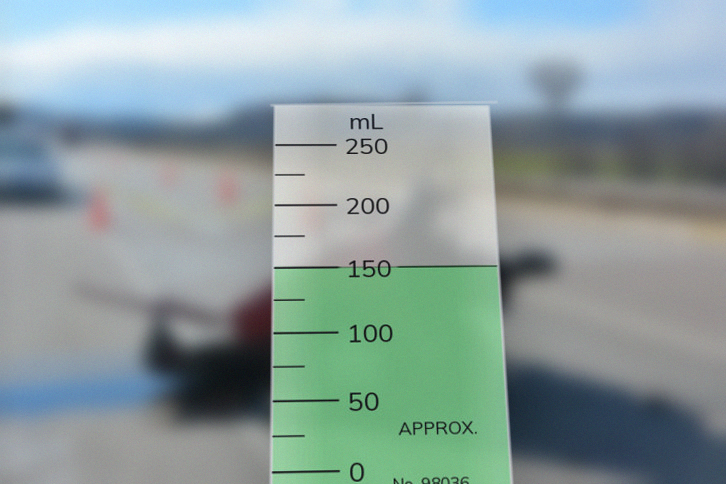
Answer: 150 (mL)
